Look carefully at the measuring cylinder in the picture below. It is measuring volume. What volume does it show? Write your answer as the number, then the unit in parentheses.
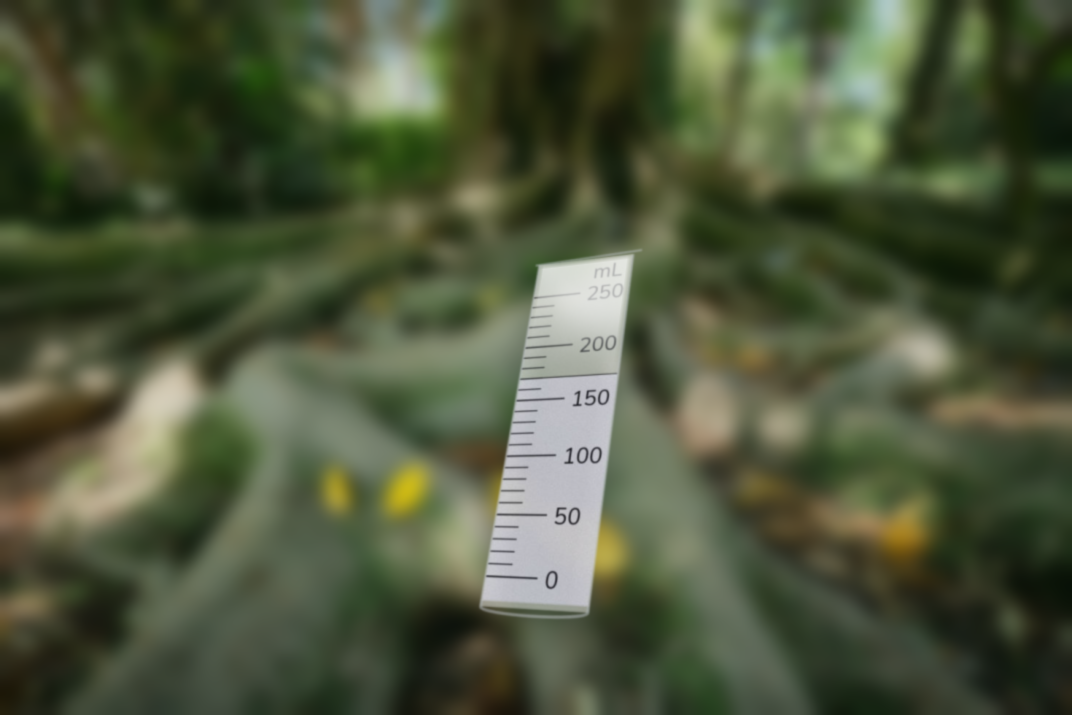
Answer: 170 (mL)
